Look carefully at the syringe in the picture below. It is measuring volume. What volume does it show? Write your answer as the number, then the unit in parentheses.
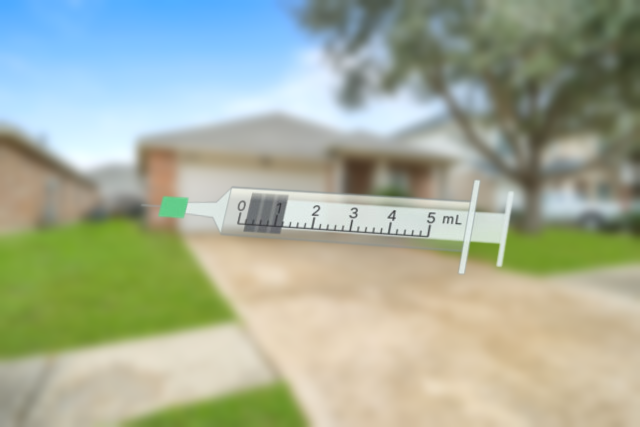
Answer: 0.2 (mL)
